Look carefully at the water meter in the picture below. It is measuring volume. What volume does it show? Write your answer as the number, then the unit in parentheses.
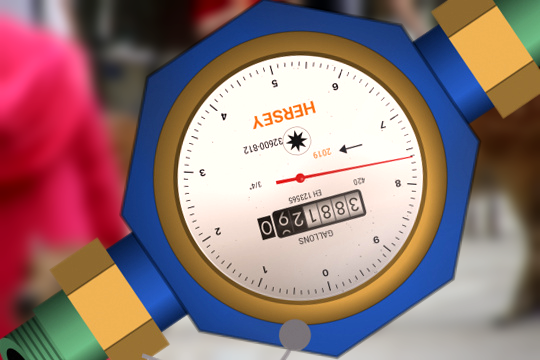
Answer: 3881287.6 (gal)
